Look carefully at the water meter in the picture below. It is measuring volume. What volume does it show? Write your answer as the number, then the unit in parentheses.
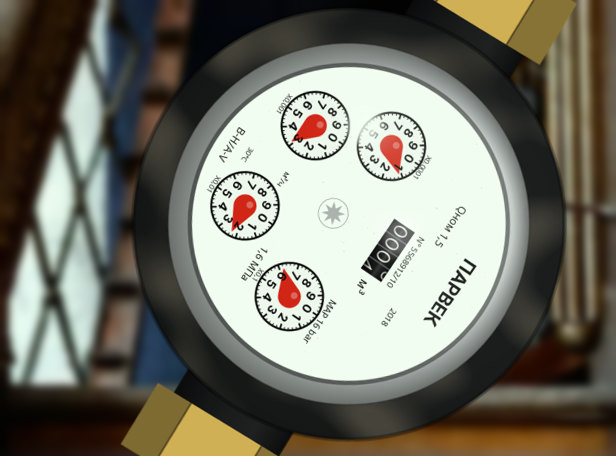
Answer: 3.6231 (m³)
